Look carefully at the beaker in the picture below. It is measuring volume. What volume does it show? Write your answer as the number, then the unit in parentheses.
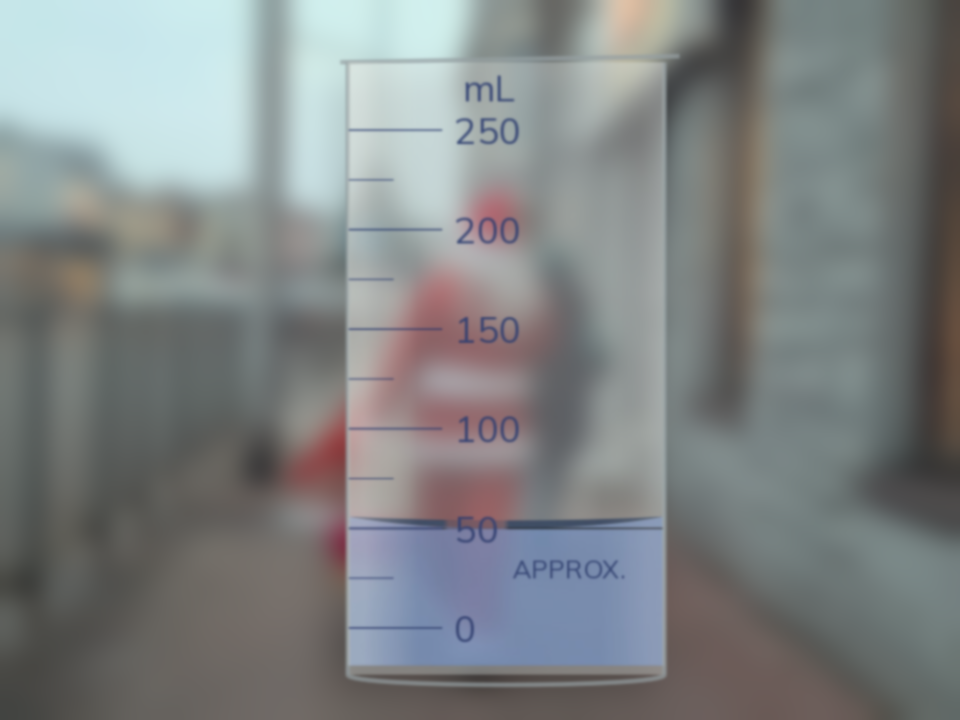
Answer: 50 (mL)
